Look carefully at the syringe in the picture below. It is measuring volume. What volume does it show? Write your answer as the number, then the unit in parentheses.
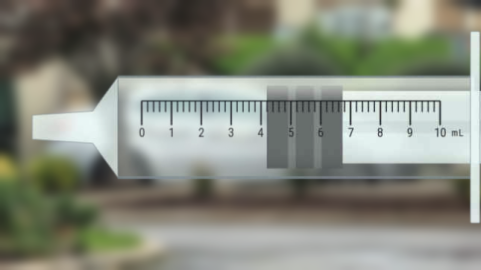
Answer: 4.2 (mL)
